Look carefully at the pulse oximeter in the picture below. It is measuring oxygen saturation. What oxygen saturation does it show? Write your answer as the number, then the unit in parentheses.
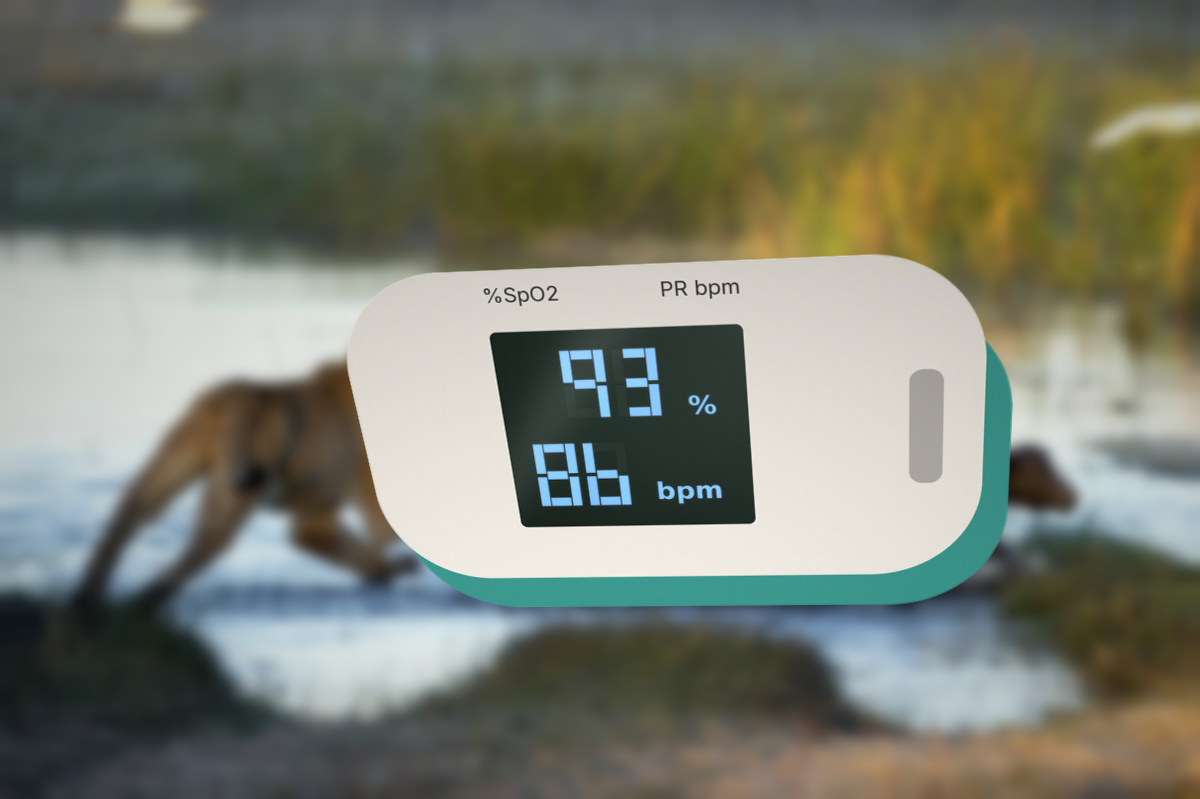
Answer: 93 (%)
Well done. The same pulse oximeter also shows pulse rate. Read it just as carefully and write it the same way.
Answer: 86 (bpm)
